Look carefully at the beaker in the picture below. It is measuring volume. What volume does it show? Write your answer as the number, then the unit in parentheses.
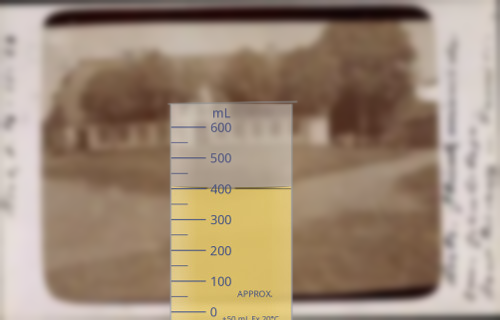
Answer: 400 (mL)
